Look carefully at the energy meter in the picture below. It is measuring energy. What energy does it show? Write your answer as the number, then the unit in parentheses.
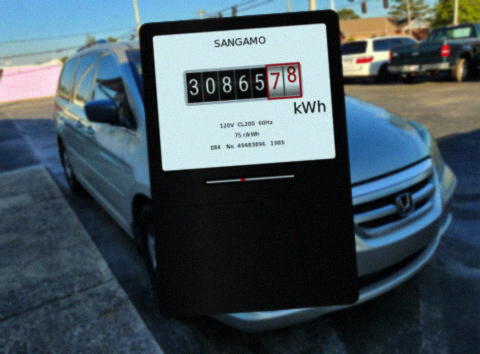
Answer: 30865.78 (kWh)
